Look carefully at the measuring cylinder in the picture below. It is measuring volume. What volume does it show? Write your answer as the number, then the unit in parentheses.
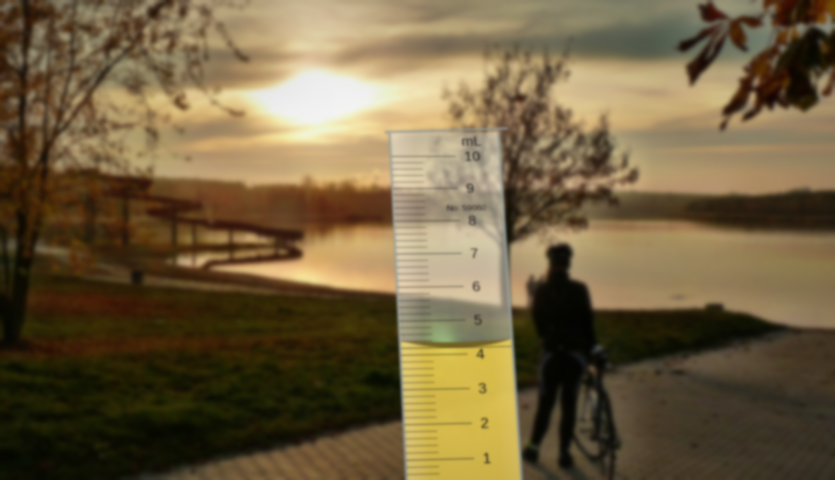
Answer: 4.2 (mL)
